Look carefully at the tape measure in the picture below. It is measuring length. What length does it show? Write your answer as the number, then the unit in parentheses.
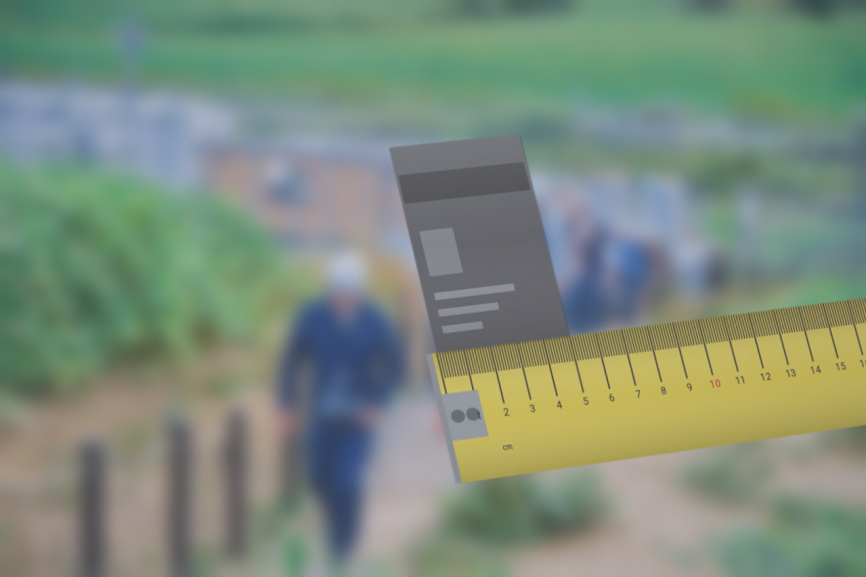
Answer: 5 (cm)
